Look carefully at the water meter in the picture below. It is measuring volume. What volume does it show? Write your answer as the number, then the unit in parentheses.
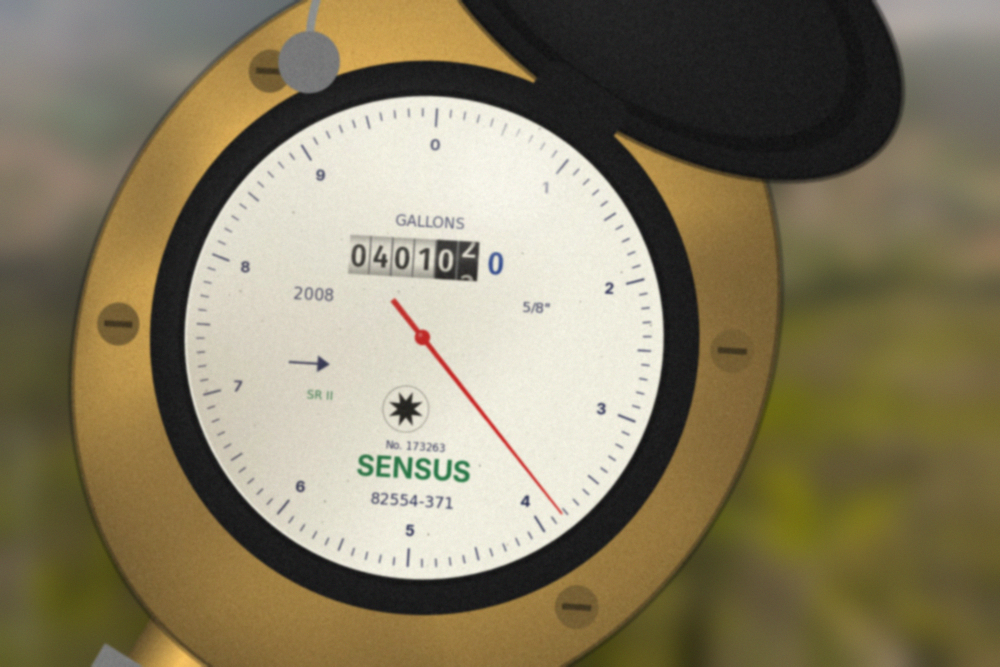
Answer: 401023.8 (gal)
